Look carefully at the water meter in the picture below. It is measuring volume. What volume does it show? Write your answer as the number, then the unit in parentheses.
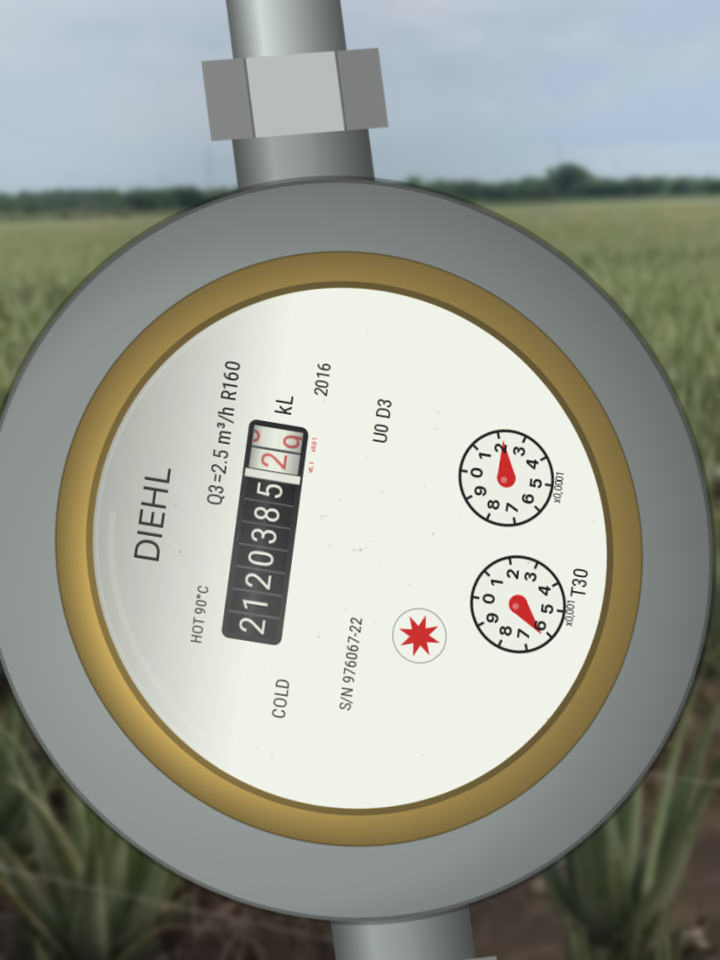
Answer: 2120385.2862 (kL)
